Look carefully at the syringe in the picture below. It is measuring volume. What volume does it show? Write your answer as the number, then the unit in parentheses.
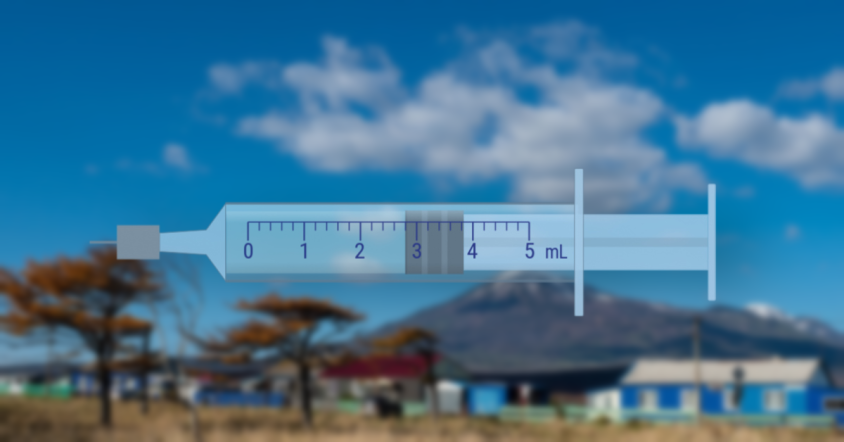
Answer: 2.8 (mL)
